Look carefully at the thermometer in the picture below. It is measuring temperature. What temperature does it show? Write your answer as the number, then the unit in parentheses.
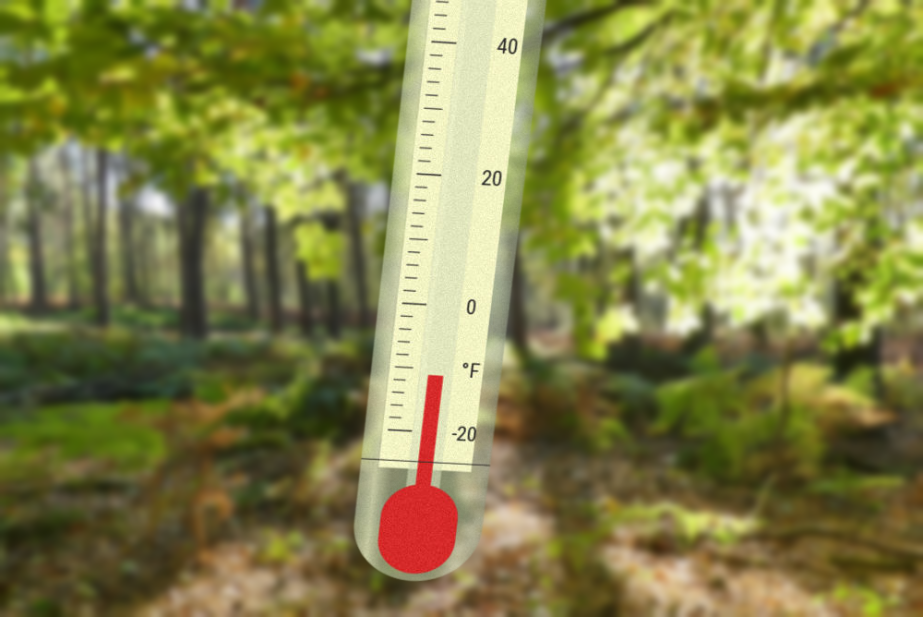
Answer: -11 (°F)
